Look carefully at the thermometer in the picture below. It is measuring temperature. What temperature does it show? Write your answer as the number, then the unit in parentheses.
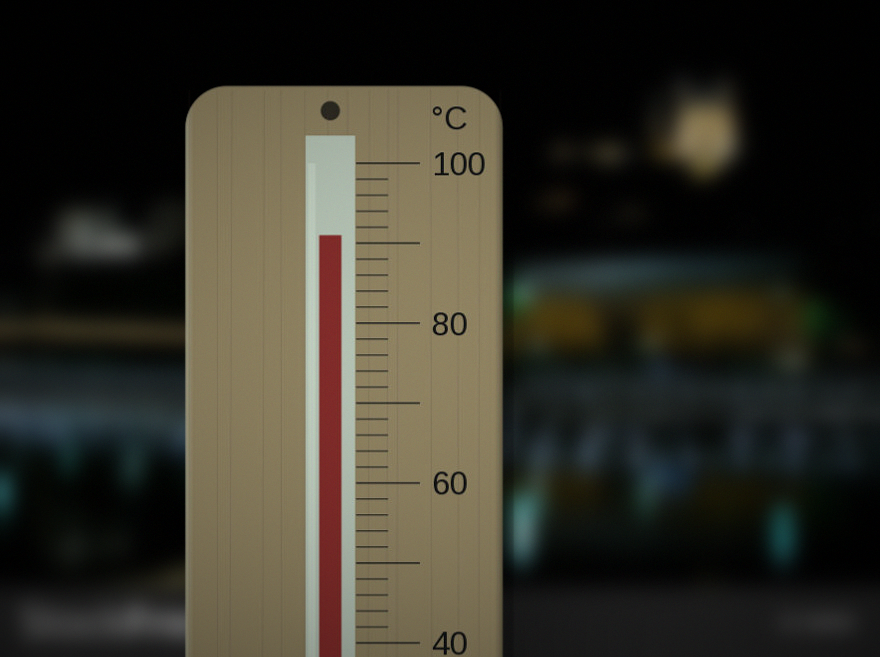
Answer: 91 (°C)
